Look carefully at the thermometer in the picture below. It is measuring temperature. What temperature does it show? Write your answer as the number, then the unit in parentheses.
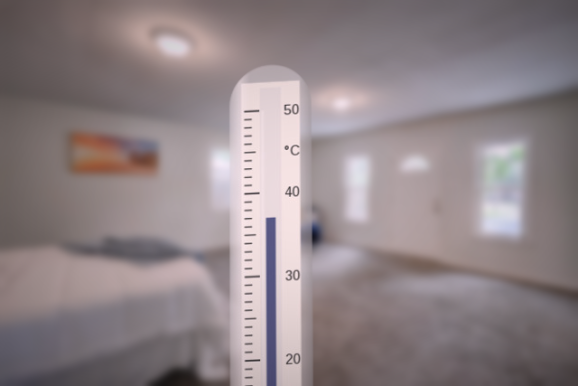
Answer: 37 (°C)
